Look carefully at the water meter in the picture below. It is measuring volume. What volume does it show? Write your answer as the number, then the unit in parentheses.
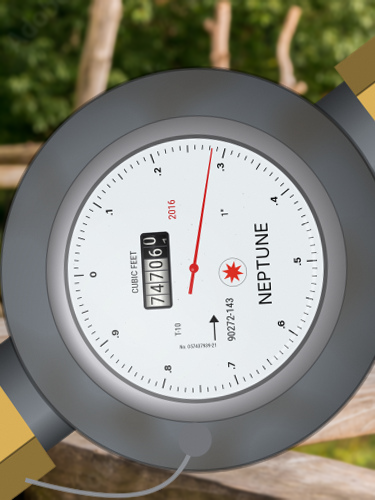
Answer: 747060.28 (ft³)
